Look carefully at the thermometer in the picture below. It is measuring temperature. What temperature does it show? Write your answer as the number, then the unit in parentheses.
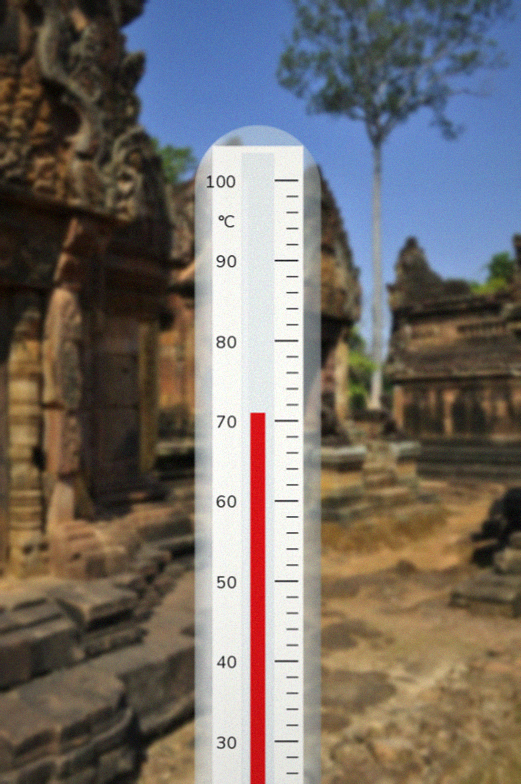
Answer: 71 (°C)
